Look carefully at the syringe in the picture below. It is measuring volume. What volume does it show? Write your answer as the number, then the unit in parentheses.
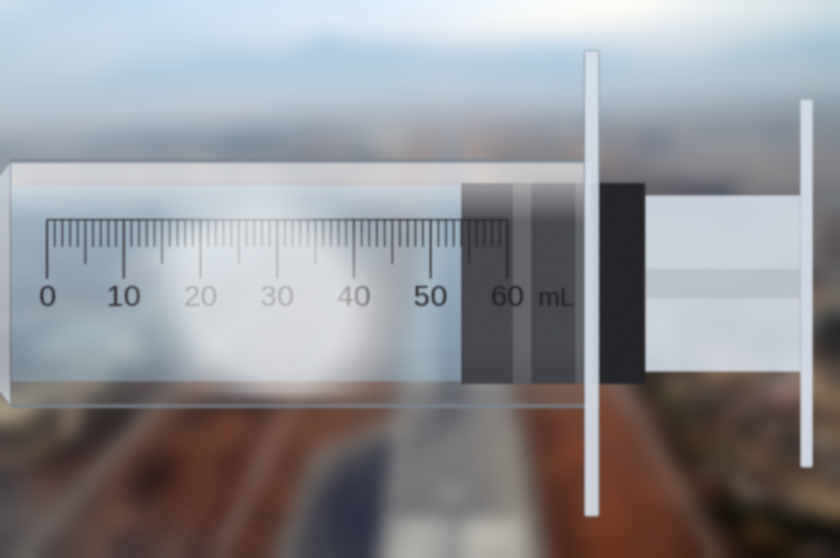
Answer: 54 (mL)
